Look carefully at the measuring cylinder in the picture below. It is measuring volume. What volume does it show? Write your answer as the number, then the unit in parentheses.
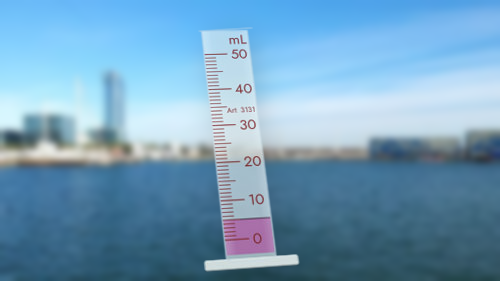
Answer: 5 (mL)
